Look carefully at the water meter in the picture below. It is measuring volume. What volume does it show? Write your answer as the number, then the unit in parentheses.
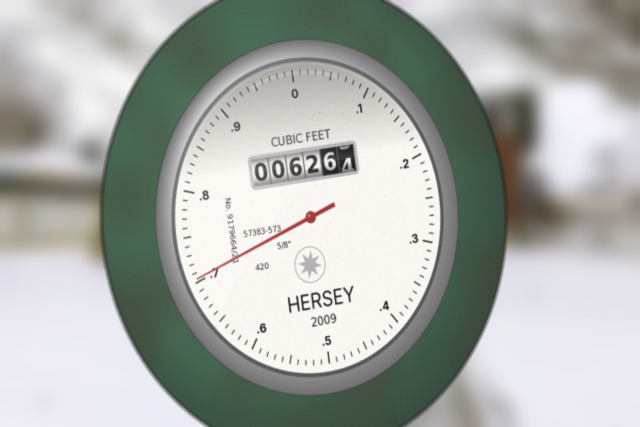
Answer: 6263.70 (ft³)
